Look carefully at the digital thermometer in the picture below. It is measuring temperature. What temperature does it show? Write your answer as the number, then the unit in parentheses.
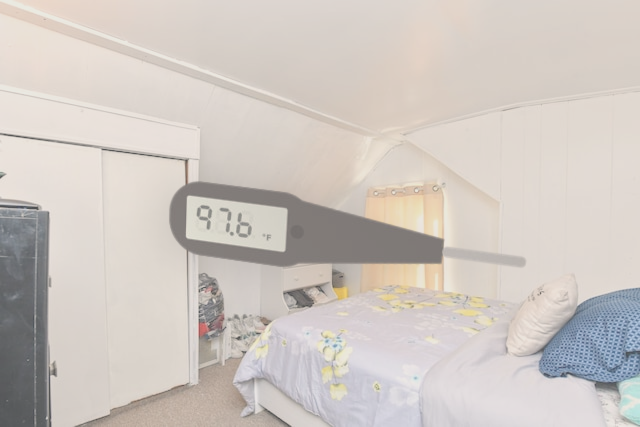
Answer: 97.6 (°F)
